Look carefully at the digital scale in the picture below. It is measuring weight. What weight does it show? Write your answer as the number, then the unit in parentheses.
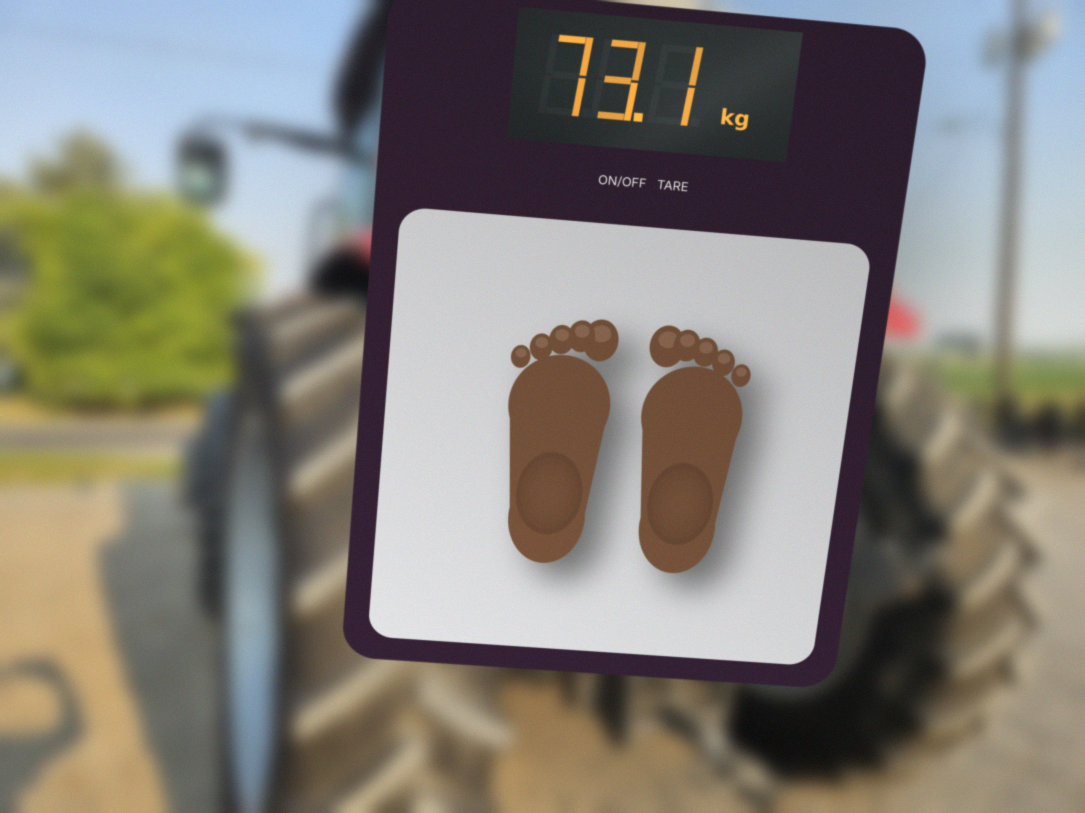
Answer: 73.1 (kg)
